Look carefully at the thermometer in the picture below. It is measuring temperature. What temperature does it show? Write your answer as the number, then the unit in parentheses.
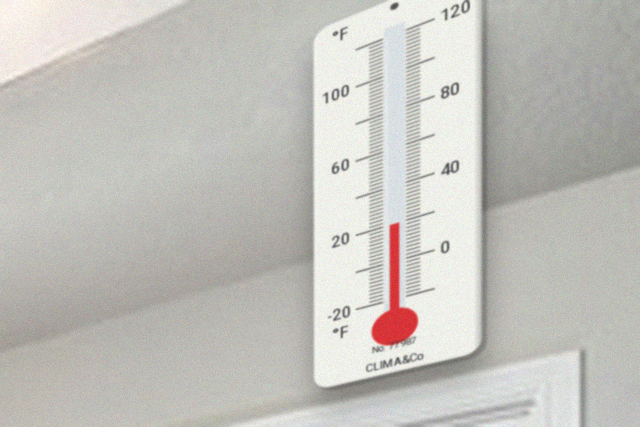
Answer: 20 (°F)
